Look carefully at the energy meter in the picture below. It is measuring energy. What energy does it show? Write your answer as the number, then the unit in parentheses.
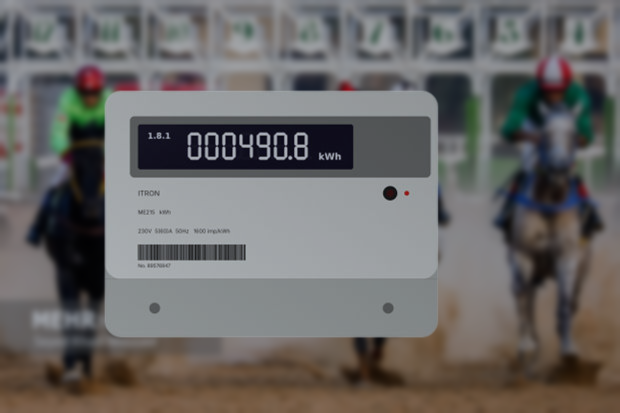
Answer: 490.8 (kWh)
